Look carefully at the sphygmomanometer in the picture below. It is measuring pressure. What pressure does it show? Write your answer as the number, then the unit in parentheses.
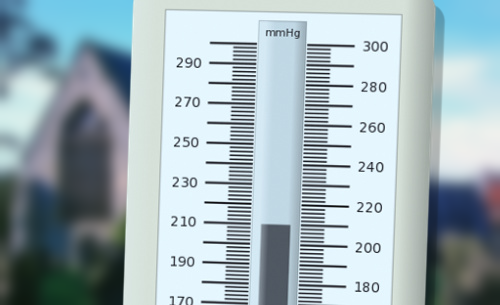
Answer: 210 (mmHg)
